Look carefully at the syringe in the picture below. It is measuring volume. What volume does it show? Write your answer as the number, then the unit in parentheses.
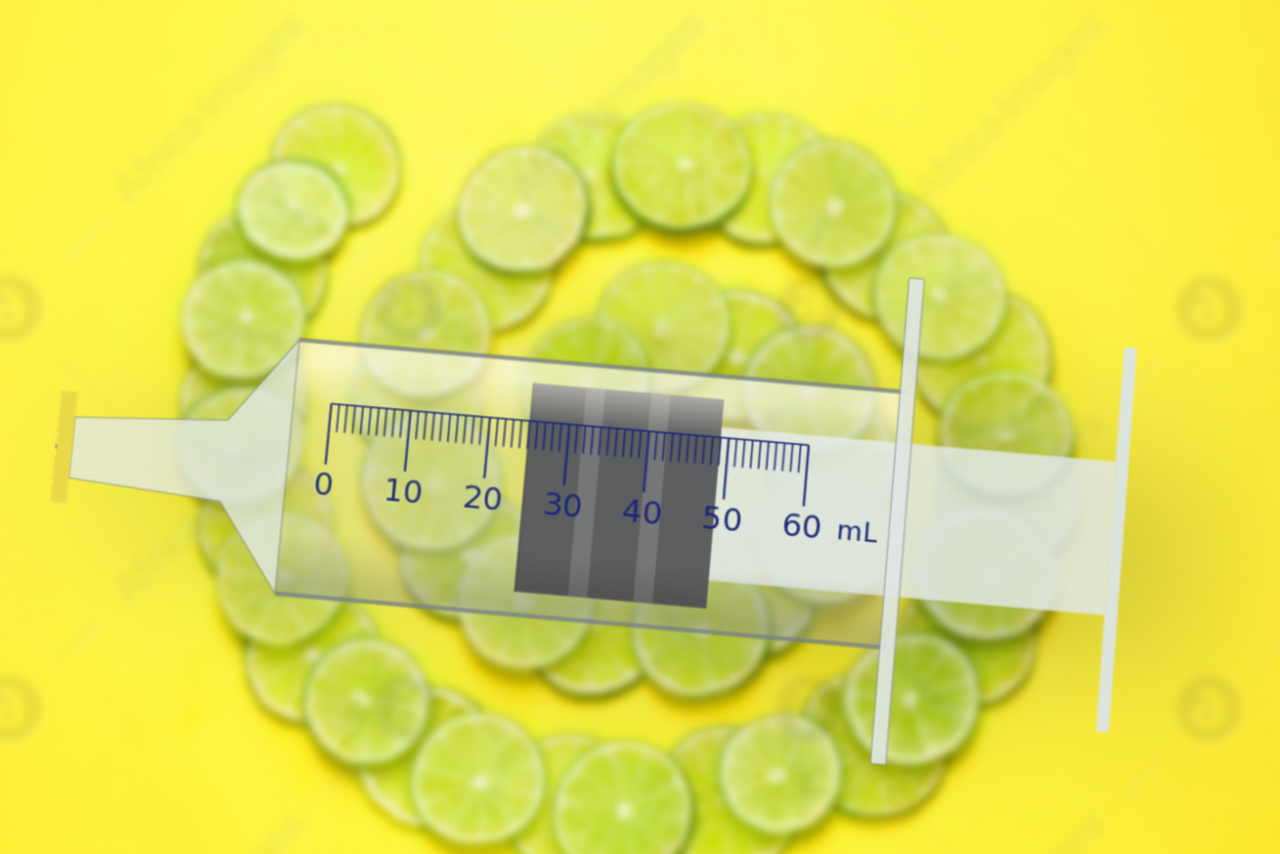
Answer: 25 (mL)
